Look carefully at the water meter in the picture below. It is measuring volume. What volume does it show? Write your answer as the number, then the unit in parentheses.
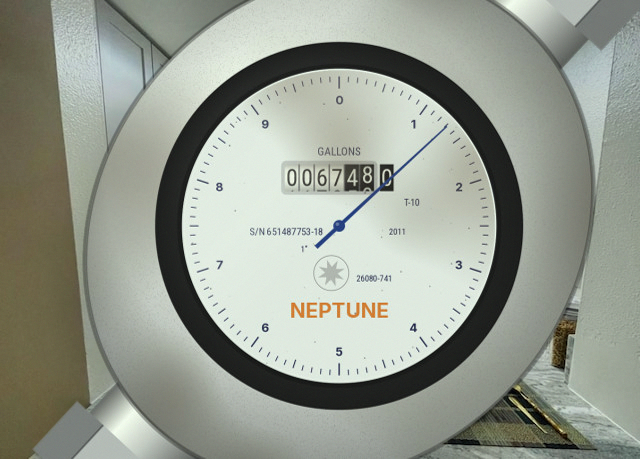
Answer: 67481.3 (gal)
